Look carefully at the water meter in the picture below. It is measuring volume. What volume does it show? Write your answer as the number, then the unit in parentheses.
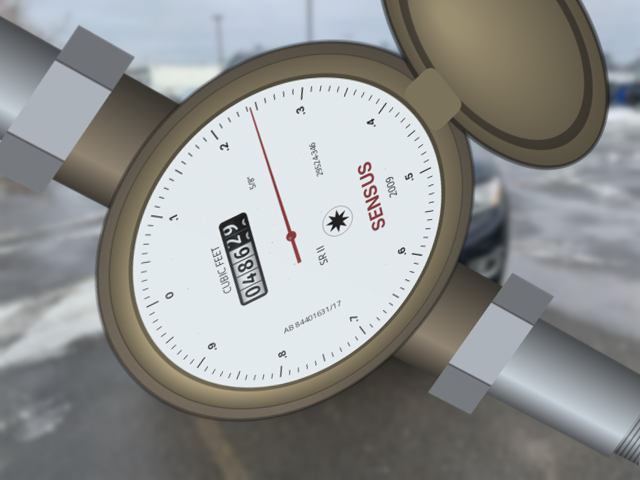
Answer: 48629.24 (ft³)
